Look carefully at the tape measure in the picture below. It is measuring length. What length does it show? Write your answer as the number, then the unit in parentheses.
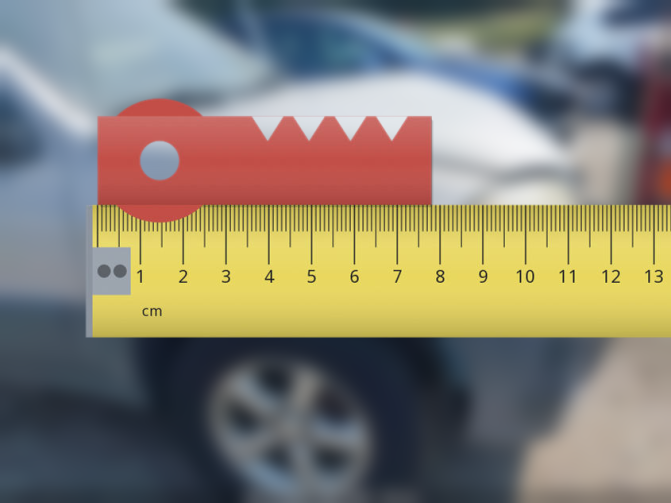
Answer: 7.8 (cm)
